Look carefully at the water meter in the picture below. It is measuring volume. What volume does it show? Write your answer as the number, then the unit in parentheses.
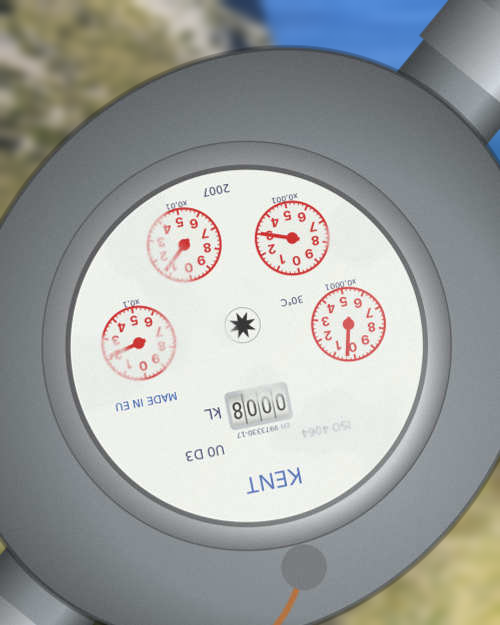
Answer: 8.2130 (kL)
